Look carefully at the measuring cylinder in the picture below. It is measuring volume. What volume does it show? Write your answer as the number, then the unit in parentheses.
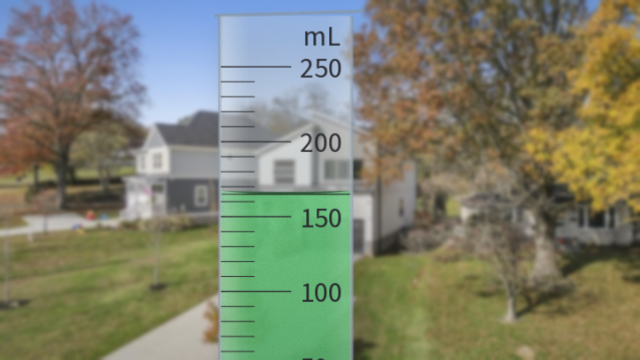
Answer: 165 (mL)
